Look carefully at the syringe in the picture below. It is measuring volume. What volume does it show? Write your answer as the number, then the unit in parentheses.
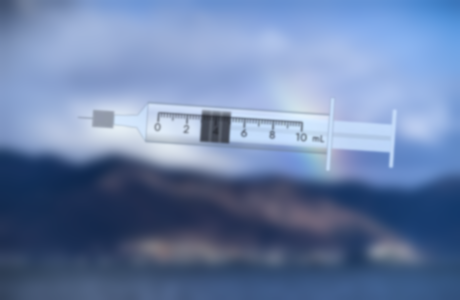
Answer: 3 (mL)
